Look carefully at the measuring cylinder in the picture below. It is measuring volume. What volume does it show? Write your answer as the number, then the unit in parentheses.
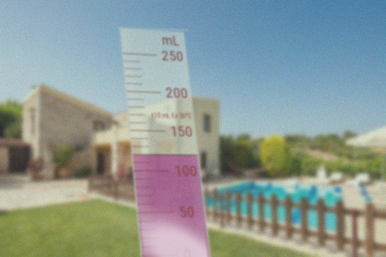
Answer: 120 (mL)
